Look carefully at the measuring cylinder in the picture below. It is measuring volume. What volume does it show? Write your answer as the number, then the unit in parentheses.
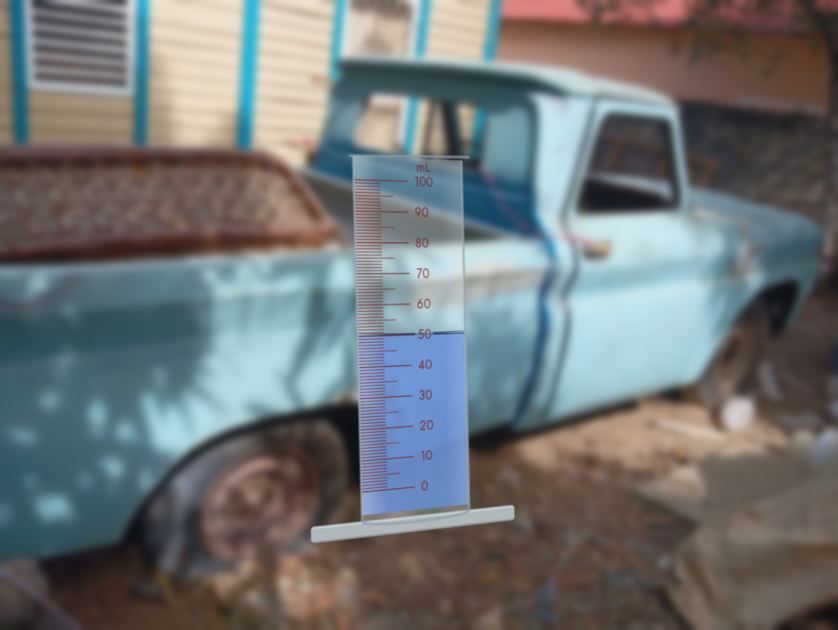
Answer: 50 (mL)
